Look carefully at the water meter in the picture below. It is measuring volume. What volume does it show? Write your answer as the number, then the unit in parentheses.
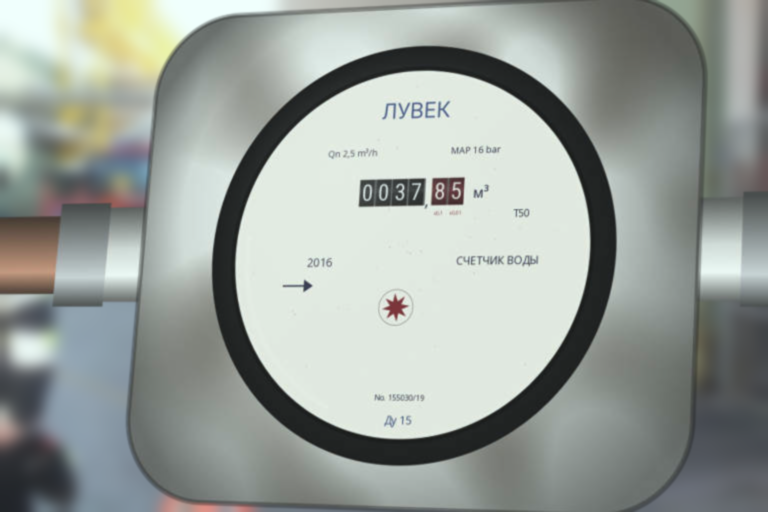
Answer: 37.85 (m³)
